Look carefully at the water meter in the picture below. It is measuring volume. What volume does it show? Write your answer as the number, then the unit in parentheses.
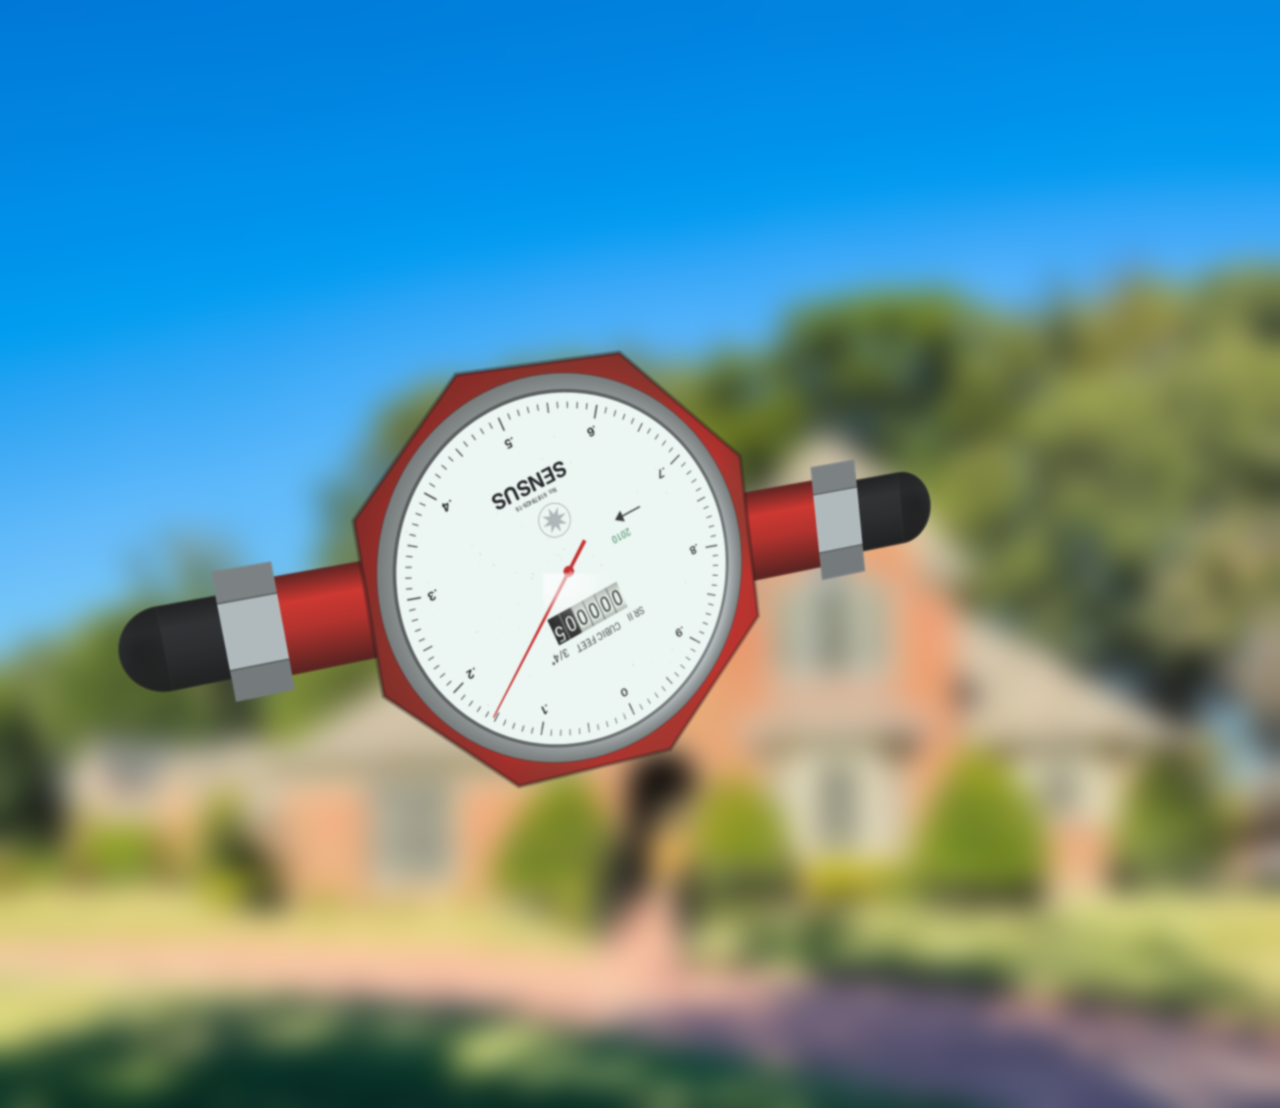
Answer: 5.15 (ft³)
